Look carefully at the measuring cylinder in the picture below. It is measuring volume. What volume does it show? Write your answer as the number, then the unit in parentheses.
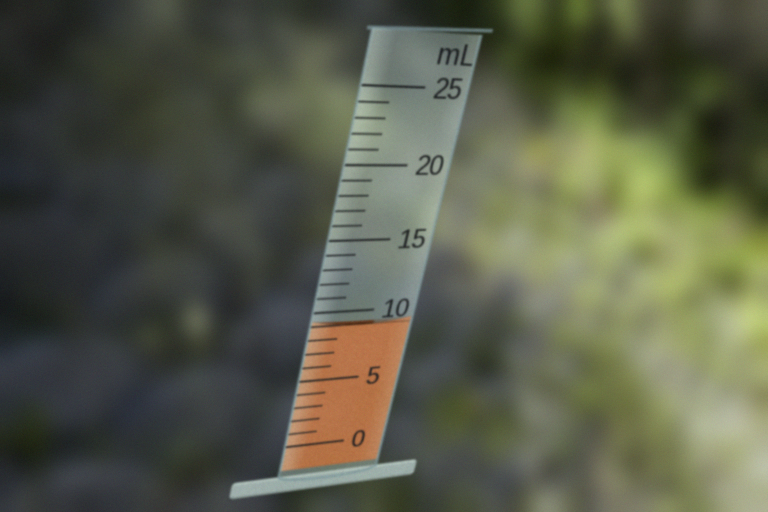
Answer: 9 (mL)
